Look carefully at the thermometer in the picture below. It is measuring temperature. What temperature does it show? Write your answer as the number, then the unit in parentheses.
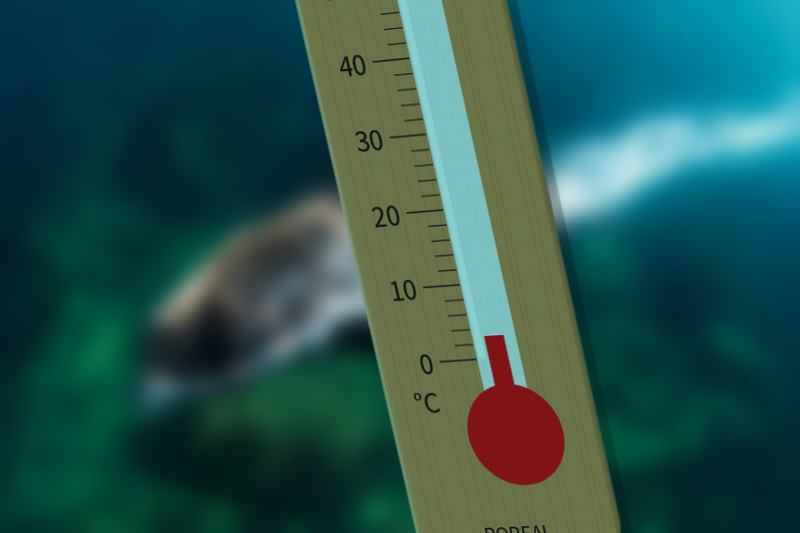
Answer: 3 (°C)
